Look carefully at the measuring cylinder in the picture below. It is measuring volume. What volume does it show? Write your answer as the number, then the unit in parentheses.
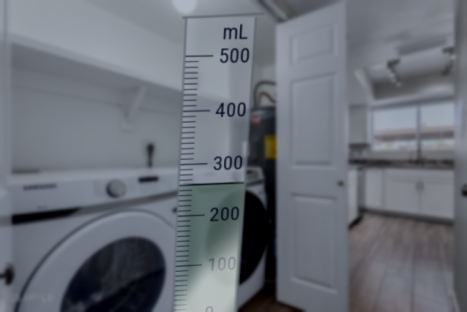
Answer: 260 (mL)
